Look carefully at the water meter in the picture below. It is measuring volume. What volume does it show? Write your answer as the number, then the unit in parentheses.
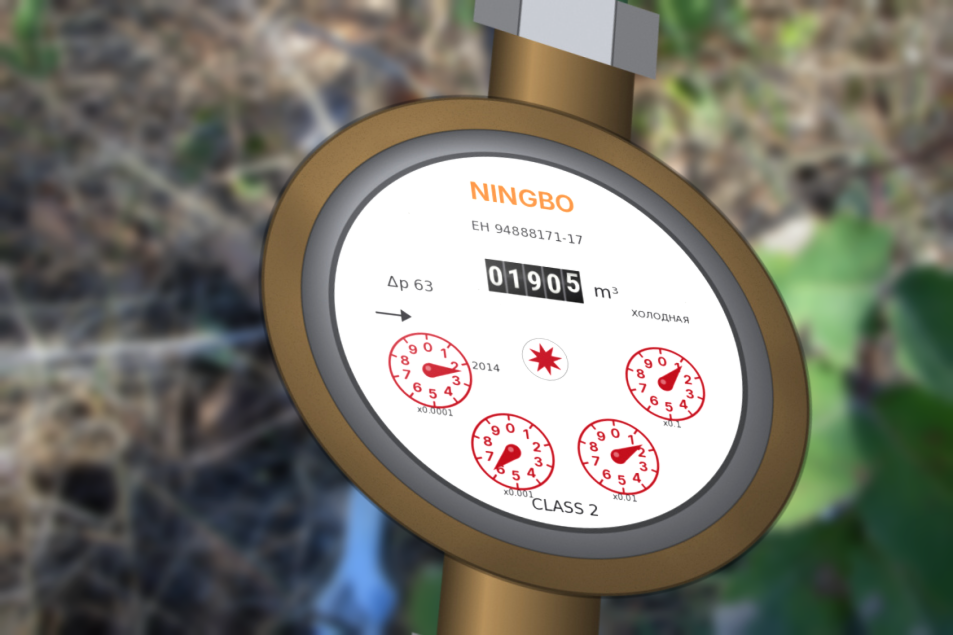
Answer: 1905.1162 (m³)
